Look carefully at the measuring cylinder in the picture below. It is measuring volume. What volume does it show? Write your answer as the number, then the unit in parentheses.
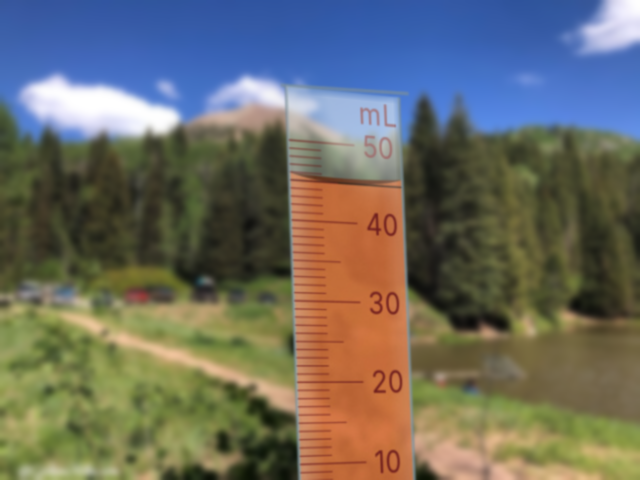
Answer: 45 (mL)
